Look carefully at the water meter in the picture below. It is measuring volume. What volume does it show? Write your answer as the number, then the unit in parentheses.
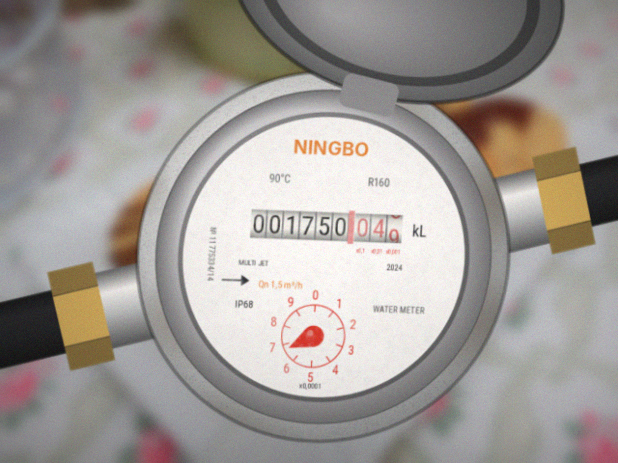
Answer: 1750.0486 (kL)
